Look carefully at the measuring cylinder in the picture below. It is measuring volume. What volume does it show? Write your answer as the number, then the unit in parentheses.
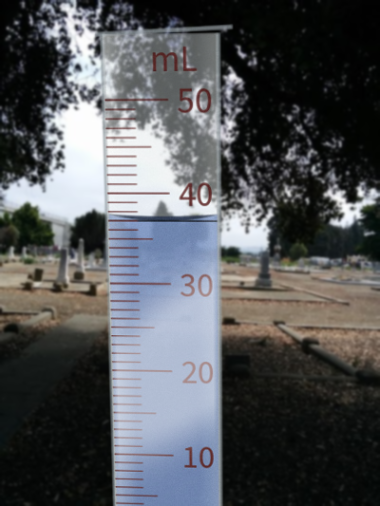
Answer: 37 (mL)
